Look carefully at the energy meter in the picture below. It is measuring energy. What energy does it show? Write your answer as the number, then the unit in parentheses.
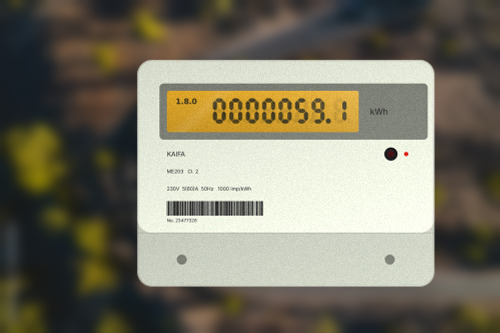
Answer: 59.1 (kWh)
